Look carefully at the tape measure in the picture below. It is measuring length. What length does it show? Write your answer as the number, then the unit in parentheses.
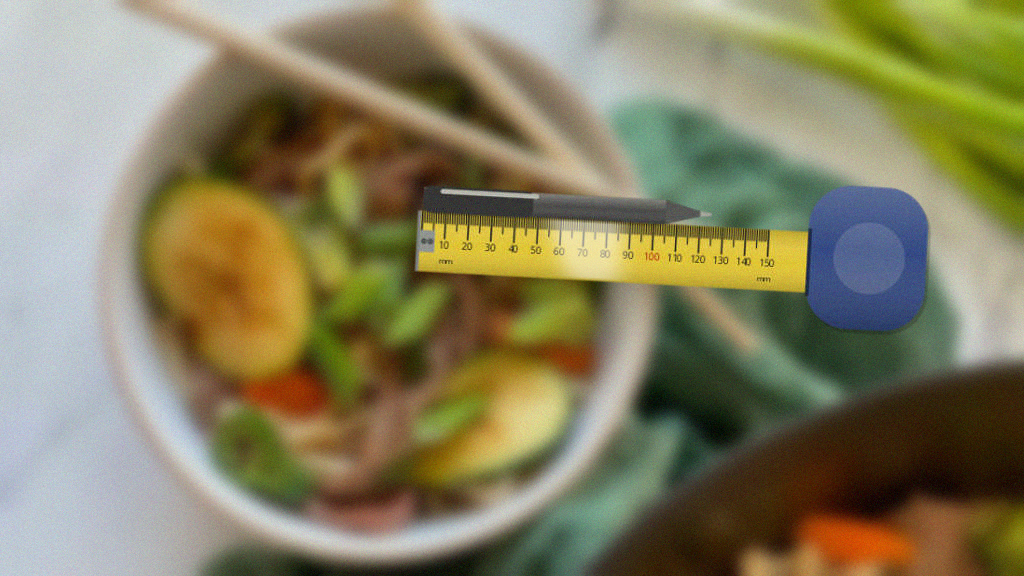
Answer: 125 (mm)
